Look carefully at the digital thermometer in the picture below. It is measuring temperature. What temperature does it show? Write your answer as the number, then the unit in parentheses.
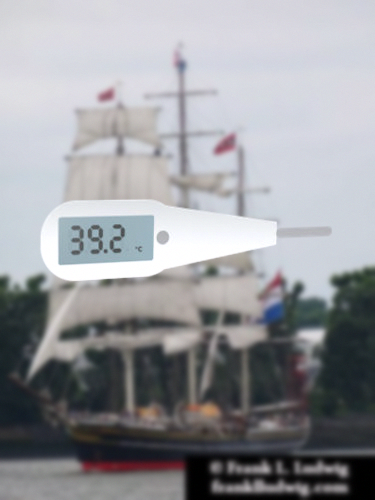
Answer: 39.2 (°C)
